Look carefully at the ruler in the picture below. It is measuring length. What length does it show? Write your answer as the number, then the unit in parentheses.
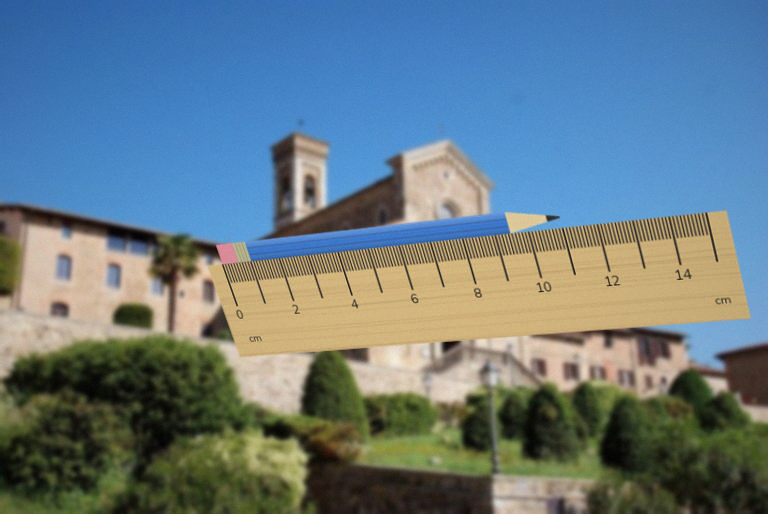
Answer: 11 (cm)
